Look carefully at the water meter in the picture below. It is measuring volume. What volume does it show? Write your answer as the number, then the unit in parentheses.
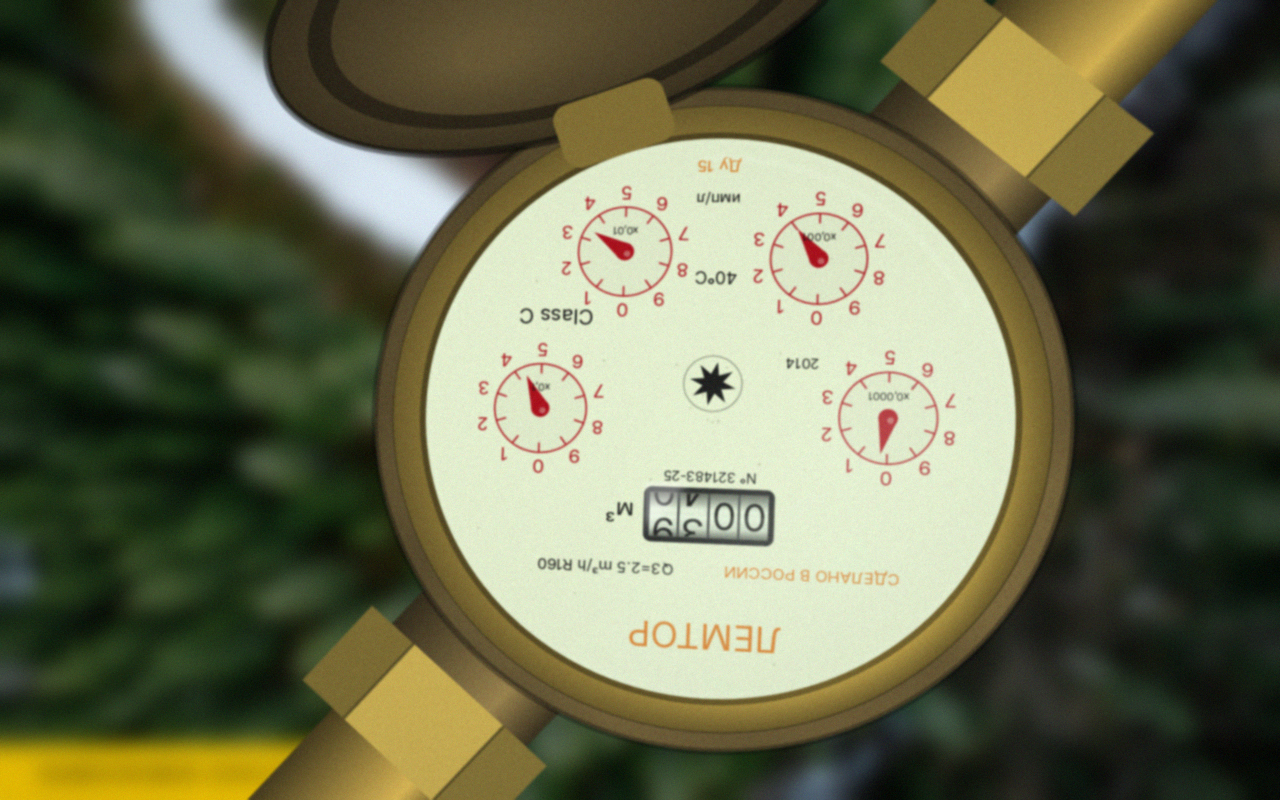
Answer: 39.4340 (m³)
